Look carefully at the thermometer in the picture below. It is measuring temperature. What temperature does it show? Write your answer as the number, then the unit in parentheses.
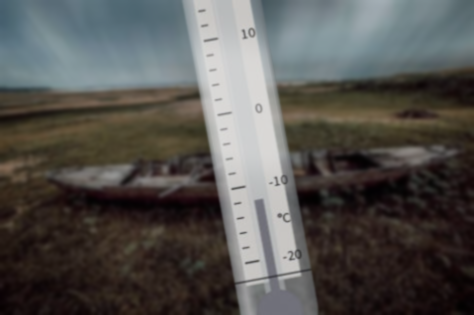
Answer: -12 (°C)
